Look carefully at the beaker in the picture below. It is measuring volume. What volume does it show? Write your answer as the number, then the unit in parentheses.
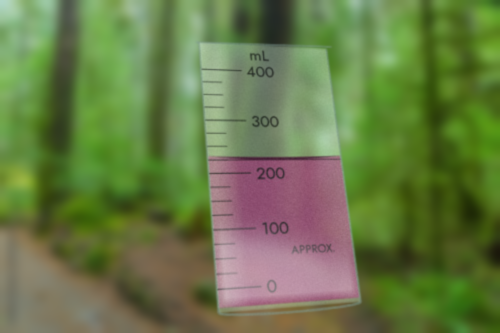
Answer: 225 (mL)
